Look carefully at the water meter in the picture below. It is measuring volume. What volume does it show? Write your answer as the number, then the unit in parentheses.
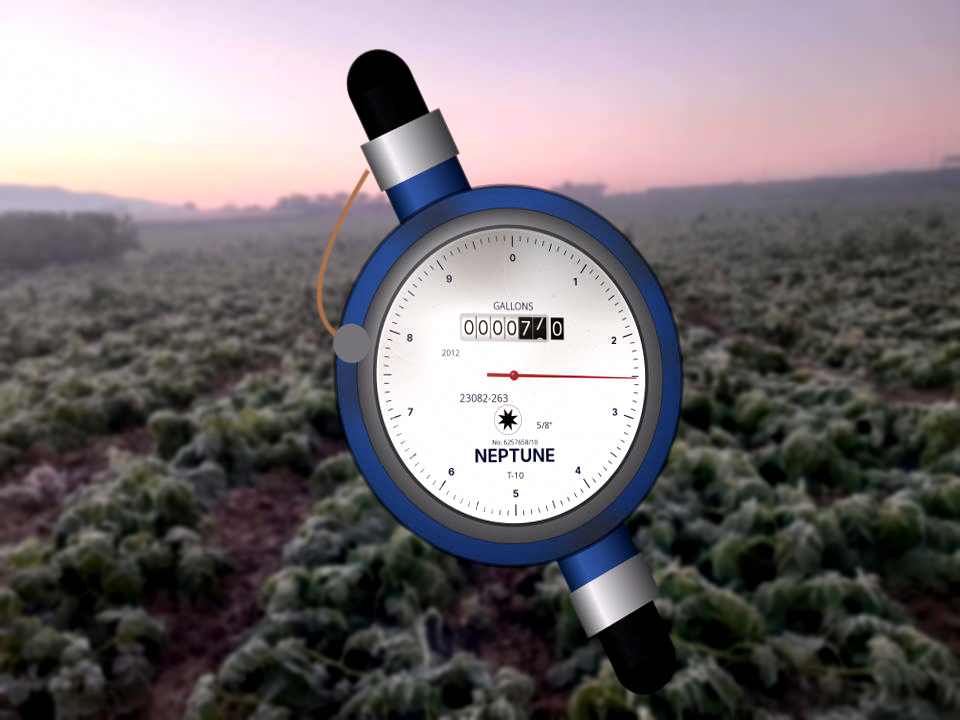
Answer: 772.5 (gal)
